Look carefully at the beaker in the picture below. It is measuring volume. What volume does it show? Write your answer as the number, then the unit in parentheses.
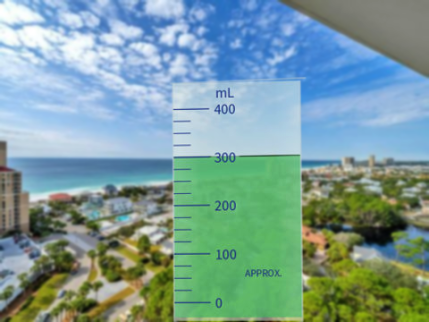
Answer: 300 (mL)
